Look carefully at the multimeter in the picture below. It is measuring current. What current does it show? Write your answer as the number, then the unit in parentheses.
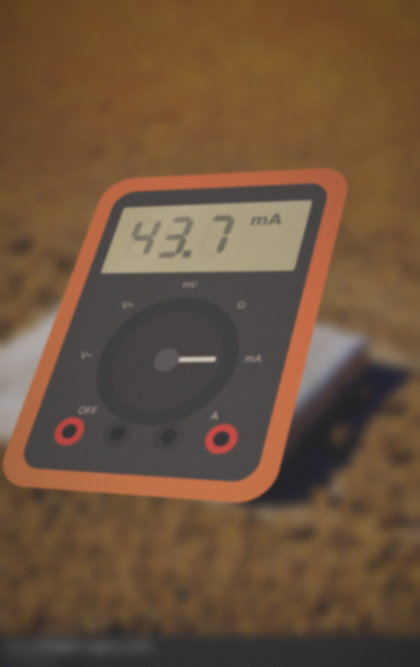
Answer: 43.7 (mA)
